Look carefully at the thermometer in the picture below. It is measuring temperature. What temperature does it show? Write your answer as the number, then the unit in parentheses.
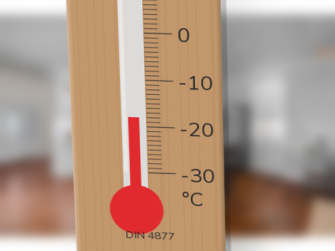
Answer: -18 (°C)
